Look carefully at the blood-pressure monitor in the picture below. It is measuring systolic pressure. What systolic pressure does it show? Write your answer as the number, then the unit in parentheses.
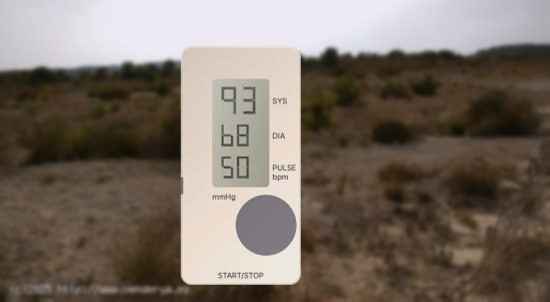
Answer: 93 (mmHg)
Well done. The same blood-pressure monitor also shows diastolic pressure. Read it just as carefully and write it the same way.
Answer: 68 (mmHg)
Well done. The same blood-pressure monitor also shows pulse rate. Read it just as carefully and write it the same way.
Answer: 50 (bpm)
